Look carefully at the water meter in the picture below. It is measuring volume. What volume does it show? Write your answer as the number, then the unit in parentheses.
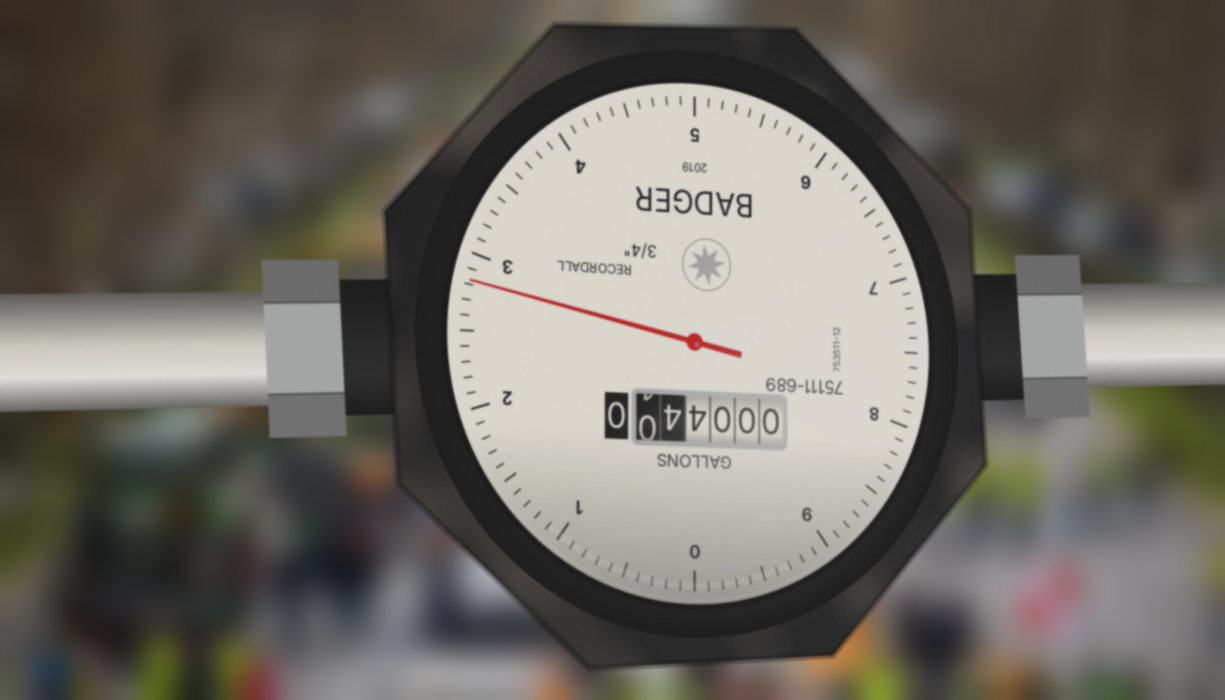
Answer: 4402.8 (gal)
